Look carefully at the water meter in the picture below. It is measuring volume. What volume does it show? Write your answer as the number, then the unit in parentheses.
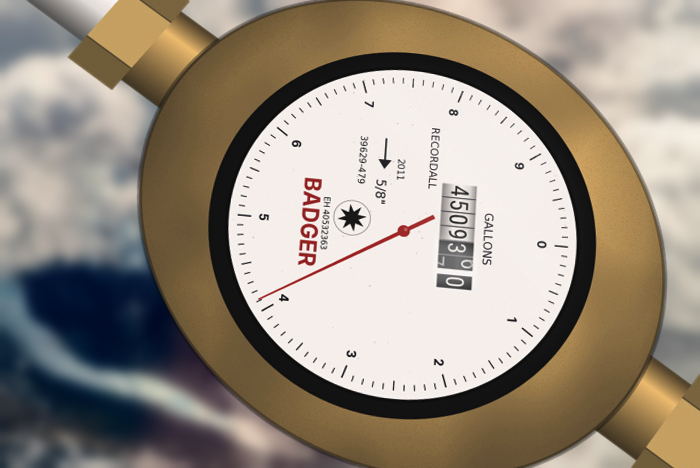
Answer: 4509364.1 (gal)
